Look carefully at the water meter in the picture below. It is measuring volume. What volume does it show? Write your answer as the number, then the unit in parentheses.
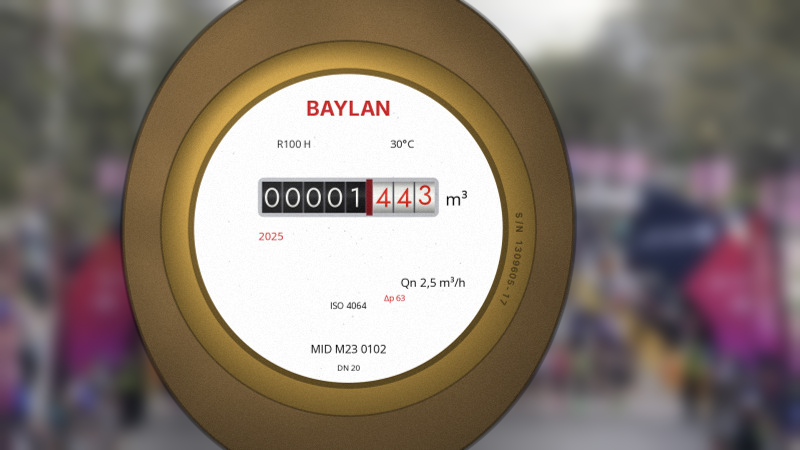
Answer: 1.443 (m³)
